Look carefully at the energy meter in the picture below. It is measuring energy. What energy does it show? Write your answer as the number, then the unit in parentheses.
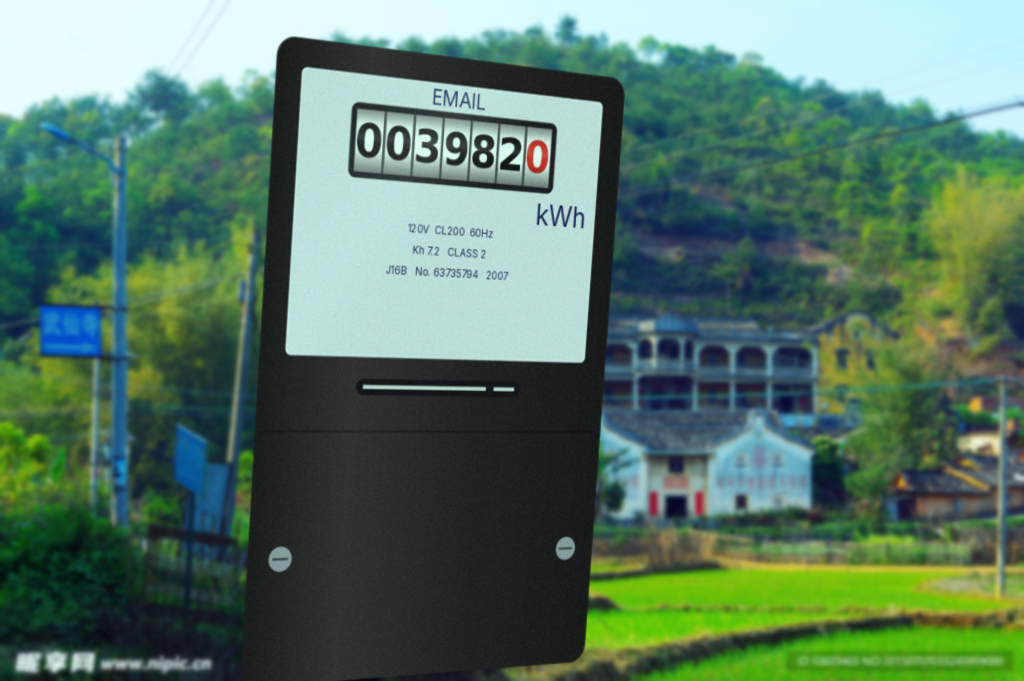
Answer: 3982.0 (kWh)
